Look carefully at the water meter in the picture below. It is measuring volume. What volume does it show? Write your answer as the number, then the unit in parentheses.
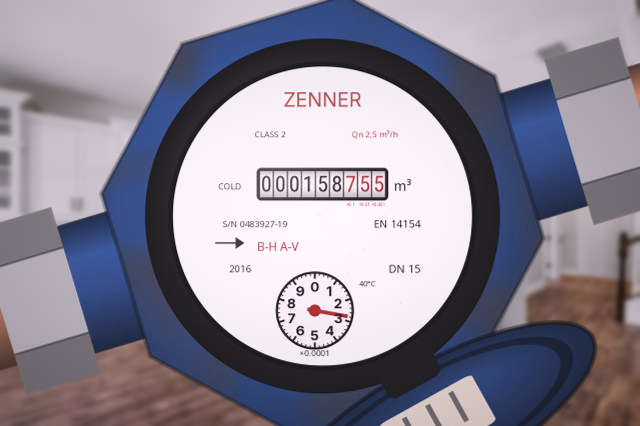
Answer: 158.7552 (m³)
